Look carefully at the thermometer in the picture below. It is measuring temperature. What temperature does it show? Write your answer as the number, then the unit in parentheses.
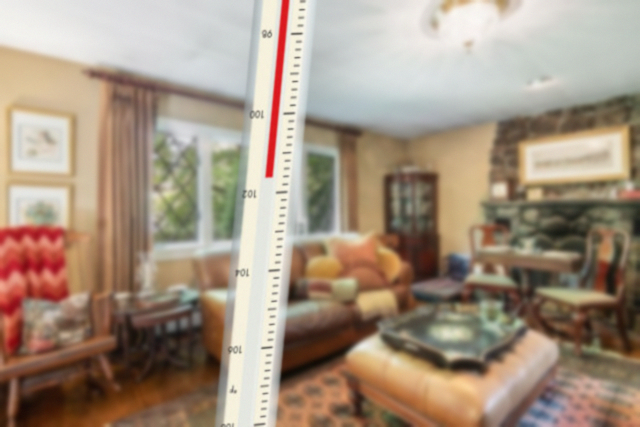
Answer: 101.6 (°F)
